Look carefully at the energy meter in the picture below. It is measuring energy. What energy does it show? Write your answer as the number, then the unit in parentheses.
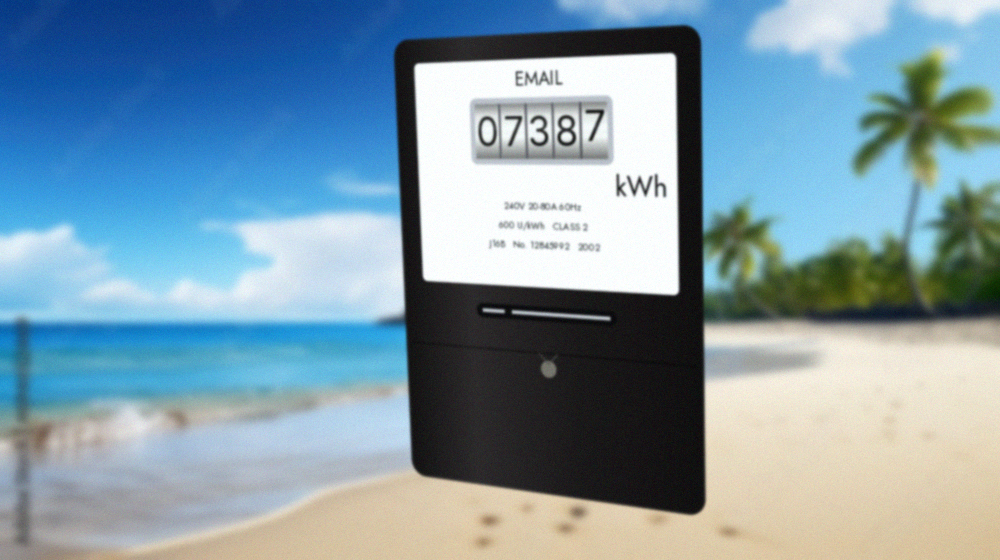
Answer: 7387 (kWh)
